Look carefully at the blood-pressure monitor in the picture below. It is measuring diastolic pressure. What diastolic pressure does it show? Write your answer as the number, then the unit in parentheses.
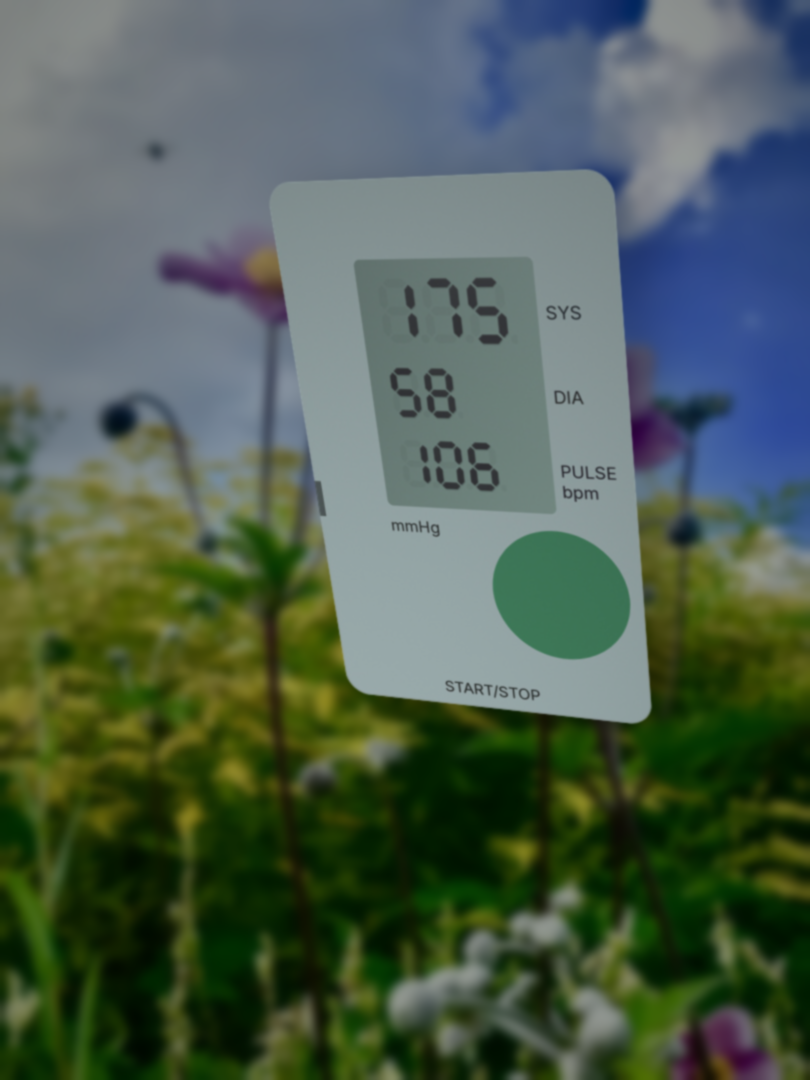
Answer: 58 (mmHg)
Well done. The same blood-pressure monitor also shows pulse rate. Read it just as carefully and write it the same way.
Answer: 106 (bpm)
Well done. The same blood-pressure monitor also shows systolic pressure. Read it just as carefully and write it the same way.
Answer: 175 (mmHg)
